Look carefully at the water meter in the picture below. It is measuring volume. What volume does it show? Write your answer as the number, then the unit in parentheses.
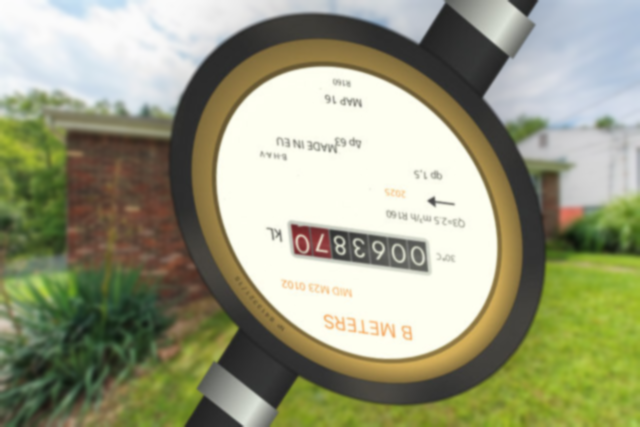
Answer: 638.70 (kL)
